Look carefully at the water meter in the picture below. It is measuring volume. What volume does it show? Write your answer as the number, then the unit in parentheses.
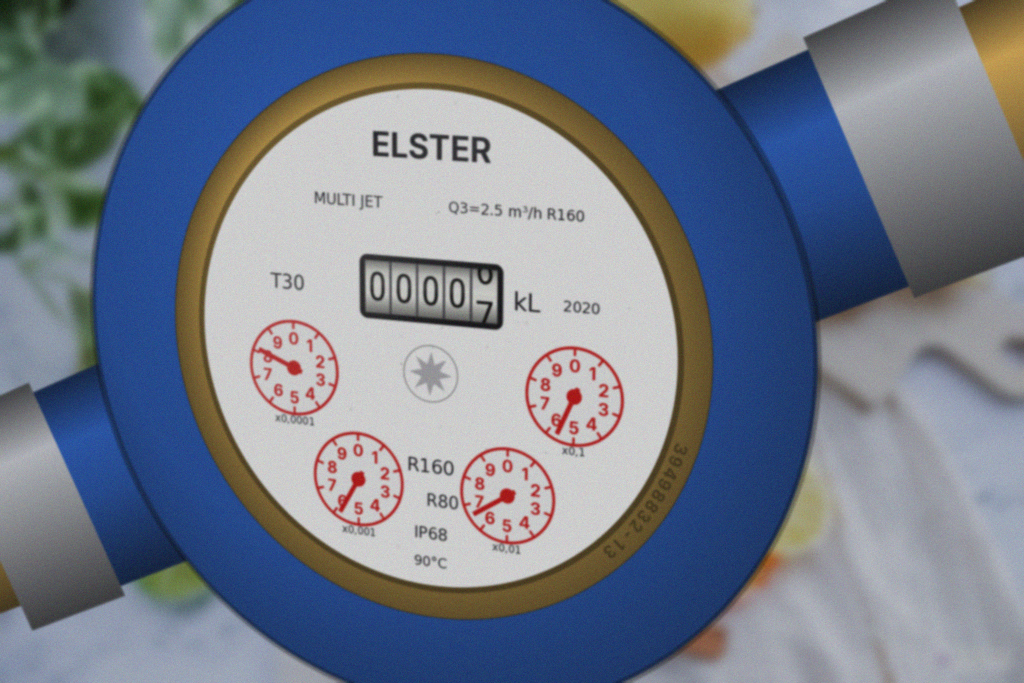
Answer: 6.5658 (kL)
